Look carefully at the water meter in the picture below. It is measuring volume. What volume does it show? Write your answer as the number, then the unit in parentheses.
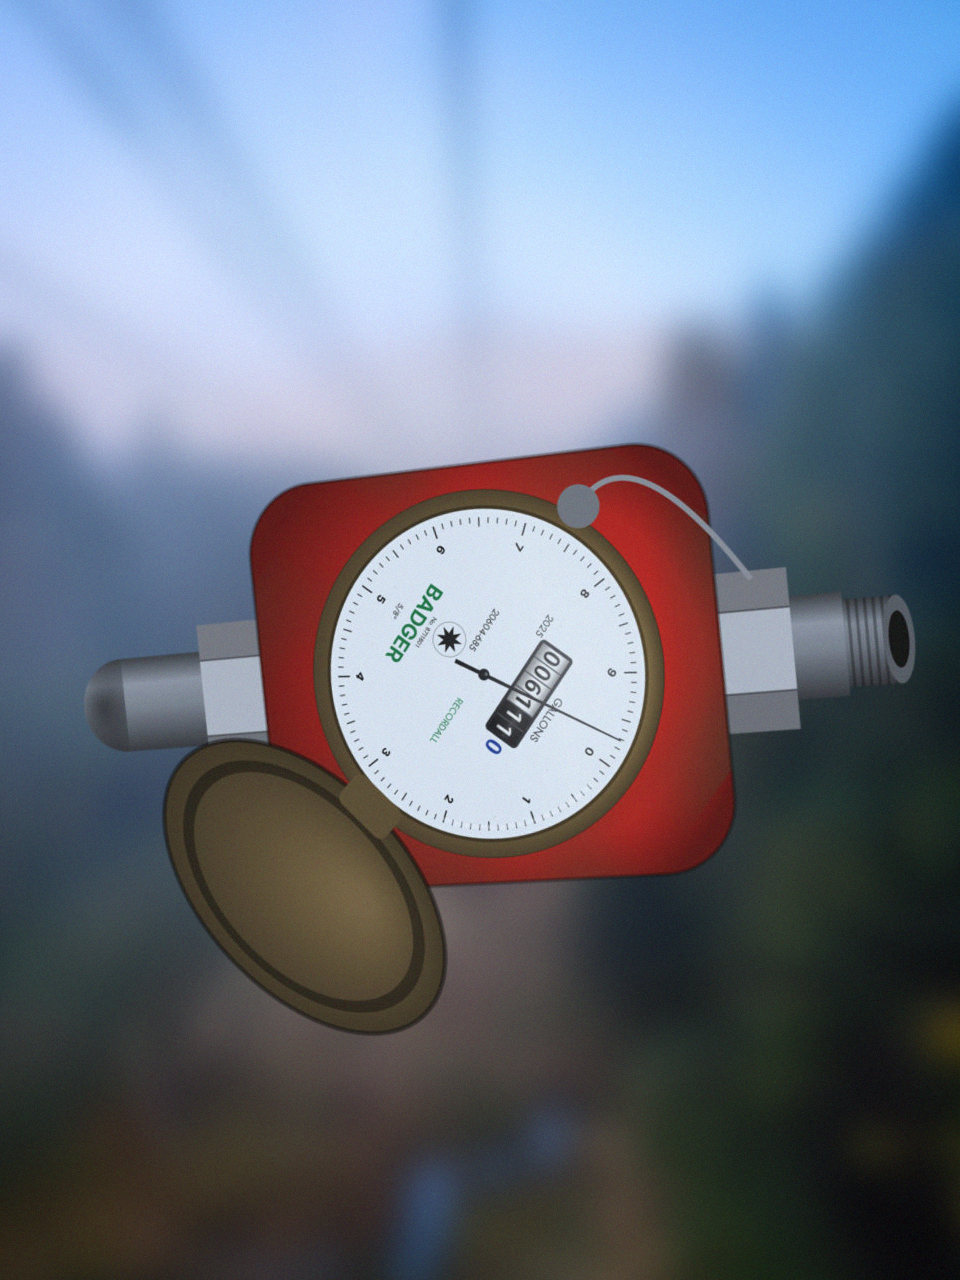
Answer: 61109.7 (gal)
